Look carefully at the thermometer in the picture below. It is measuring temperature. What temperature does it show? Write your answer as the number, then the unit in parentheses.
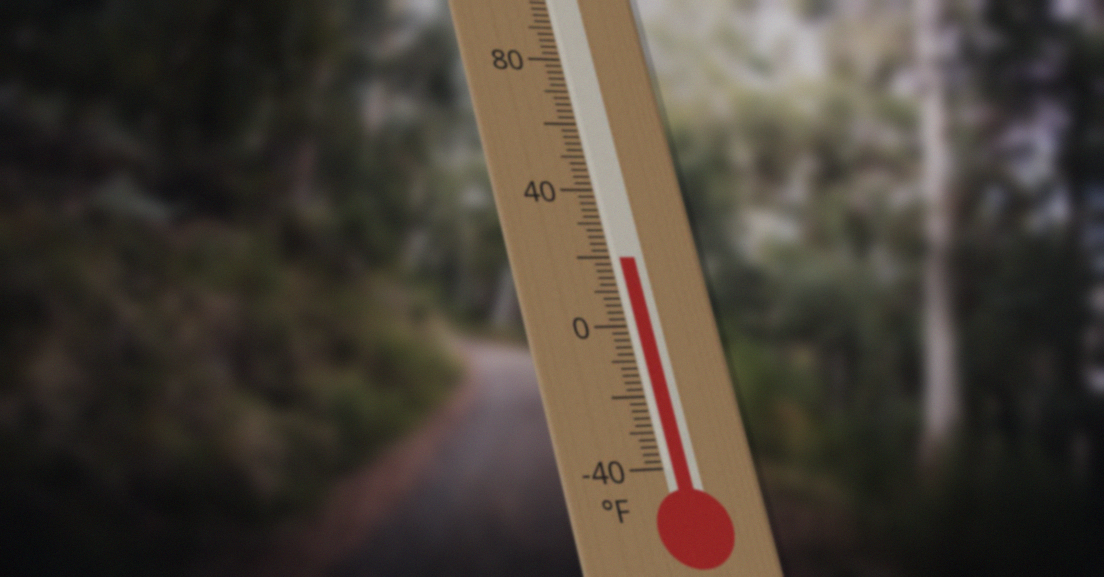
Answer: 20 (°F)
